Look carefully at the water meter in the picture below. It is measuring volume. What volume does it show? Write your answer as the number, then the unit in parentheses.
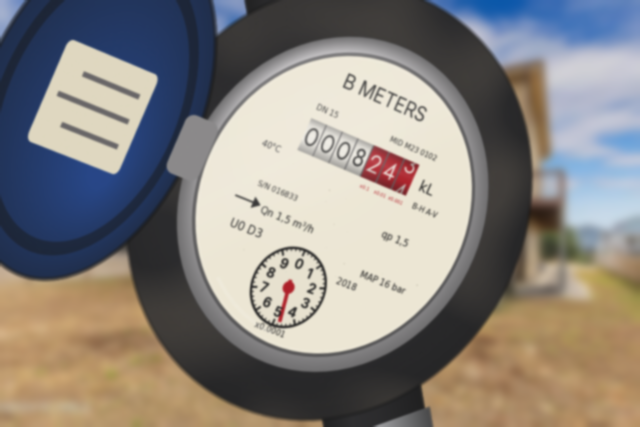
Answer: 8.2434 (kL)
